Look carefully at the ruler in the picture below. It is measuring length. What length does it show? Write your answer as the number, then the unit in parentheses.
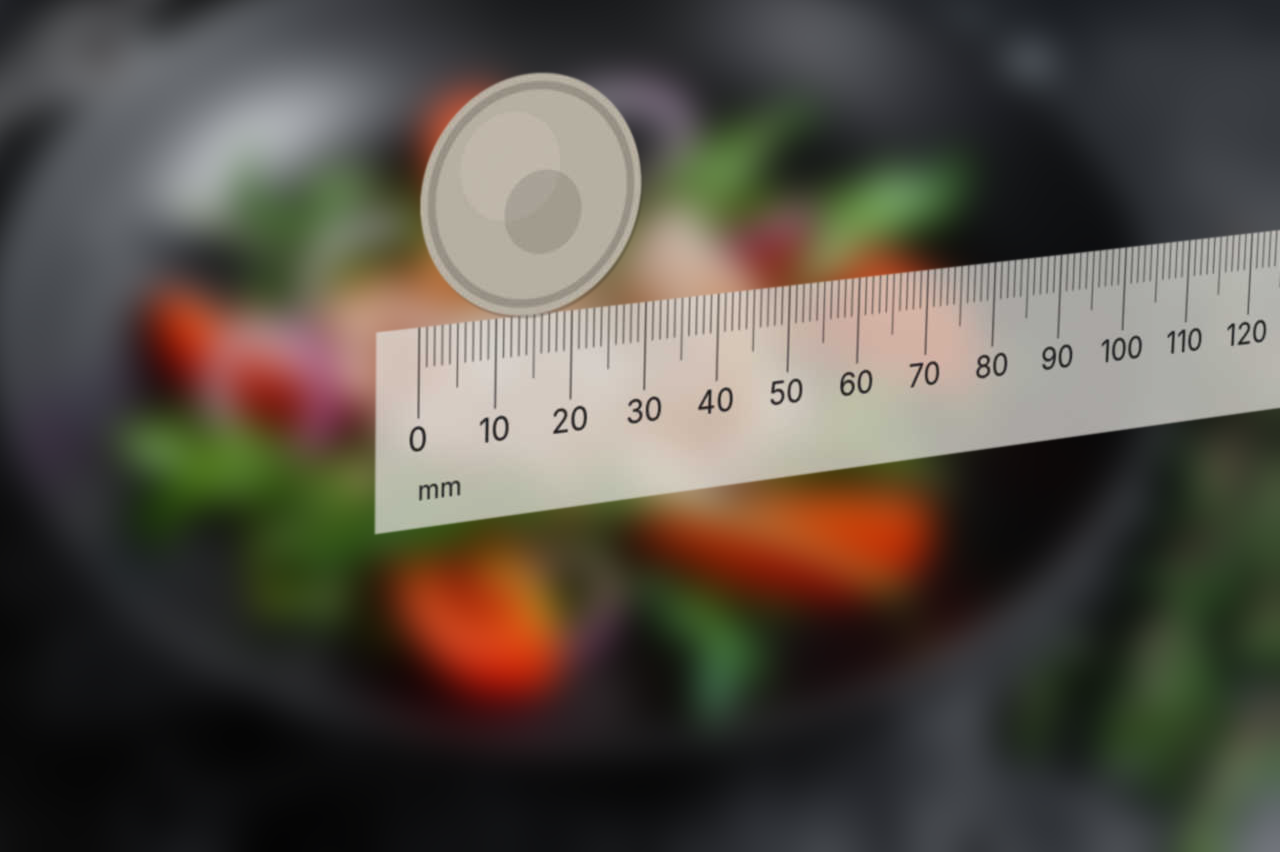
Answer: 29 (mm)
